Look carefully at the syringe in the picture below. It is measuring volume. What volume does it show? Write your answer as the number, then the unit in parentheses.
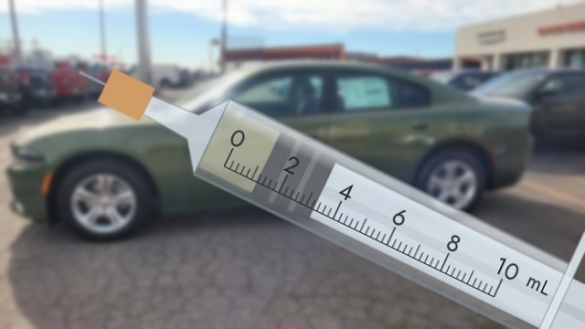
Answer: 1.2 (mL)
